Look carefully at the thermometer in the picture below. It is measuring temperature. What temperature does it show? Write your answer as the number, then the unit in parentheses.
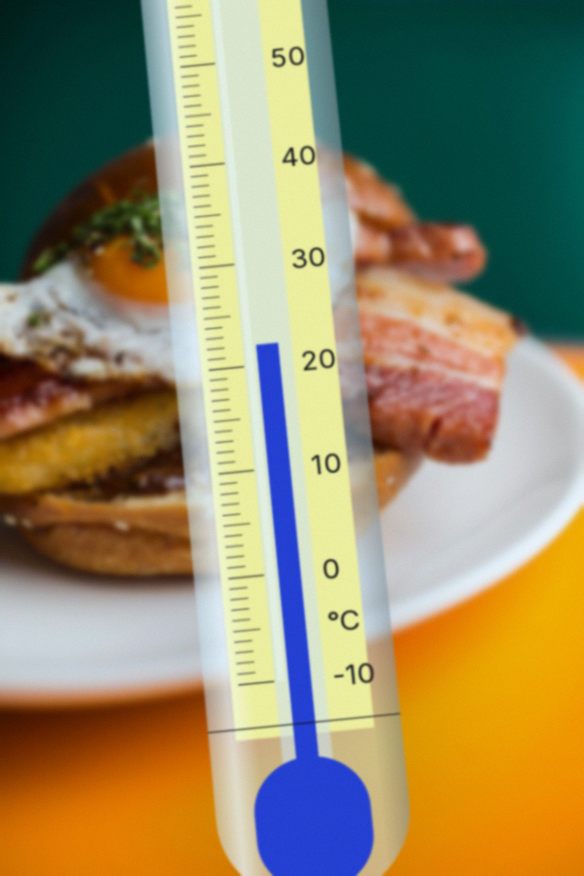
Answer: 22 (°C)
